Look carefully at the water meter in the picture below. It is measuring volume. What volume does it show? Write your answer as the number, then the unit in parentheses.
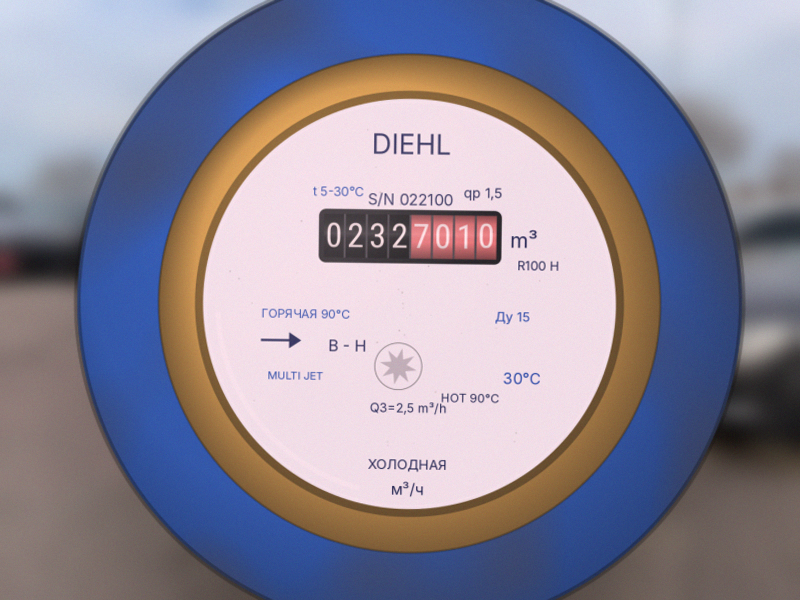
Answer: 232.7010 (m³)
